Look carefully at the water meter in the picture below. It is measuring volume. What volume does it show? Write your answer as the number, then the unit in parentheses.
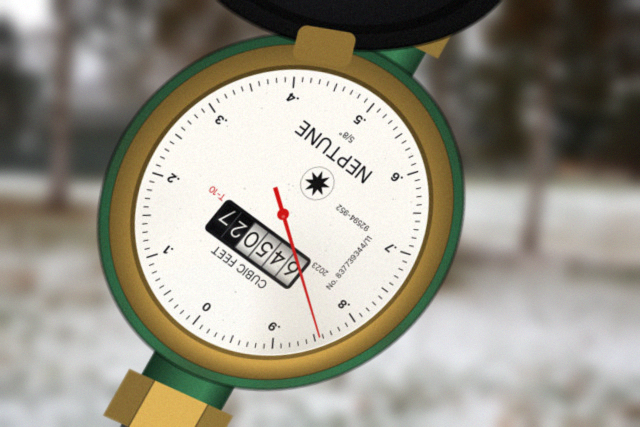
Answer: 645026.84 (ft³)
